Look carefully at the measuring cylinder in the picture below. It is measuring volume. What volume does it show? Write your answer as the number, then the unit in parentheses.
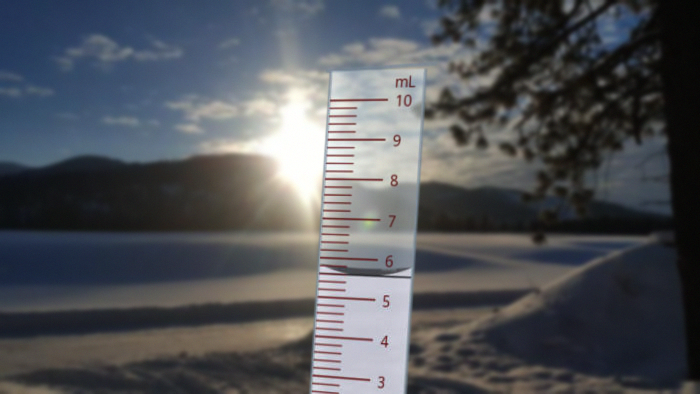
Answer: 5.6 (mL)
